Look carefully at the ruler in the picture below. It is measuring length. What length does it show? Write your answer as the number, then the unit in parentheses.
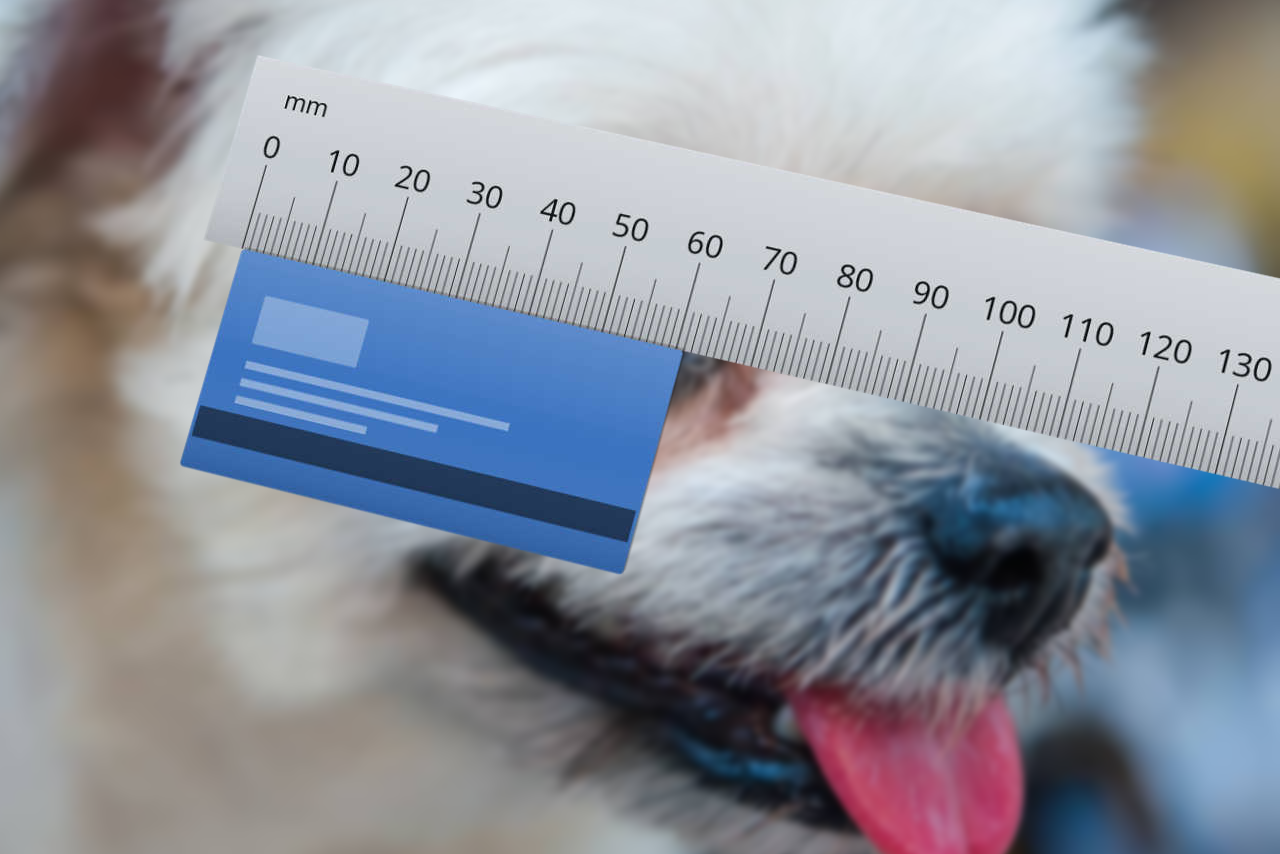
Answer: 61 (mm)
